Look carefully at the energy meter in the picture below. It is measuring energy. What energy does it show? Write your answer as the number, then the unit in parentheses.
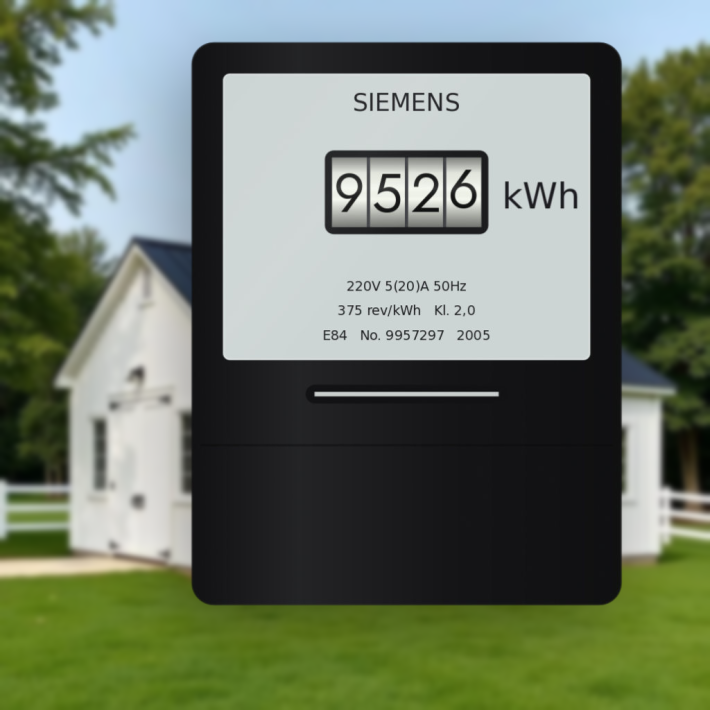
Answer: 9526 (kWh)
